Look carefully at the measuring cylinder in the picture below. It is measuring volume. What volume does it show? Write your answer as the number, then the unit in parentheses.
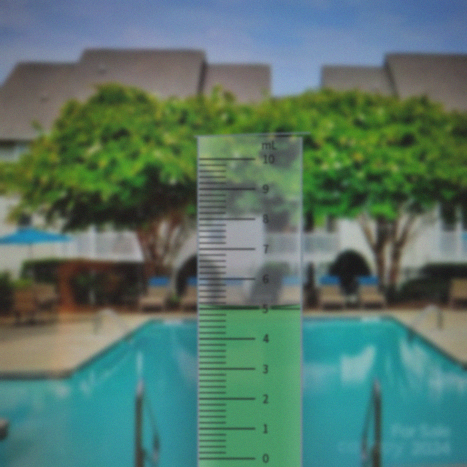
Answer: 5 (mL)
